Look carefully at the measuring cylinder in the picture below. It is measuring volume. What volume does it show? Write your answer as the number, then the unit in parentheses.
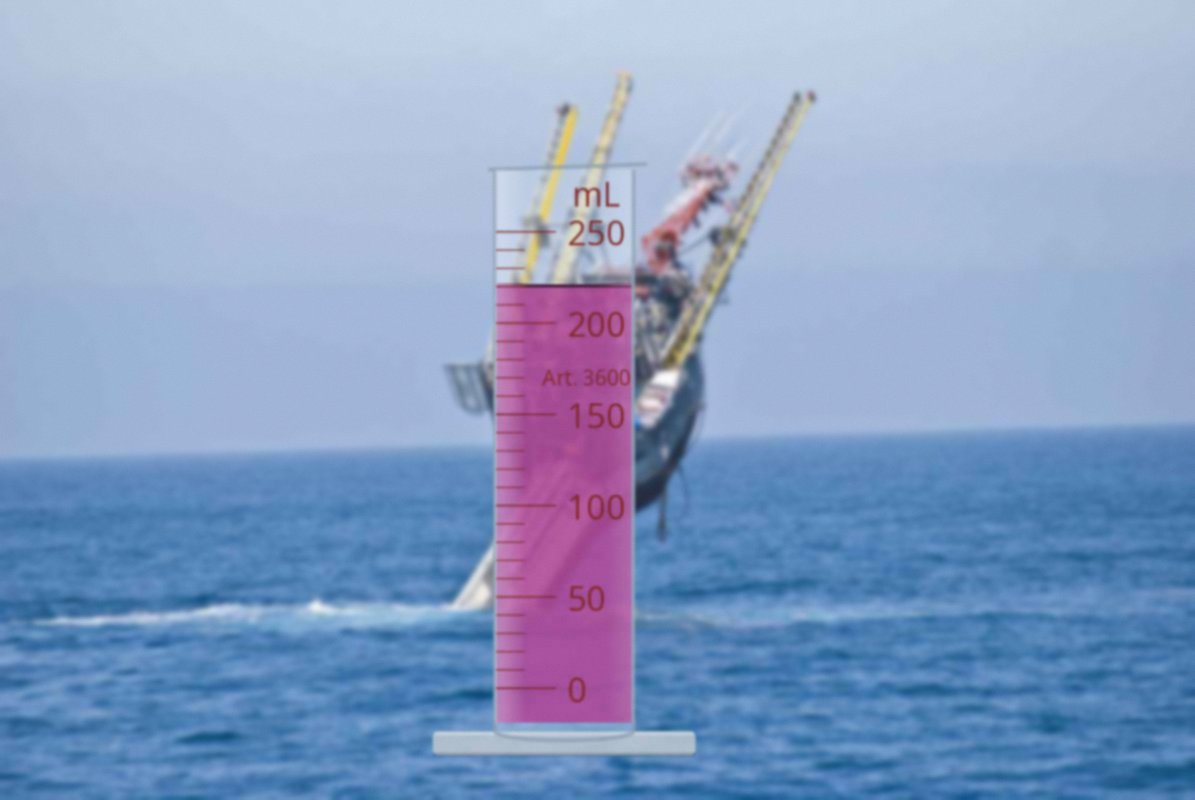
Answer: 220 (mL)
